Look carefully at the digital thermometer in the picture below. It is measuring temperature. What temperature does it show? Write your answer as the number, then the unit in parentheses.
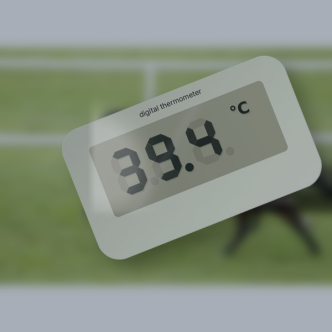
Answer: 39.4 (°C)
